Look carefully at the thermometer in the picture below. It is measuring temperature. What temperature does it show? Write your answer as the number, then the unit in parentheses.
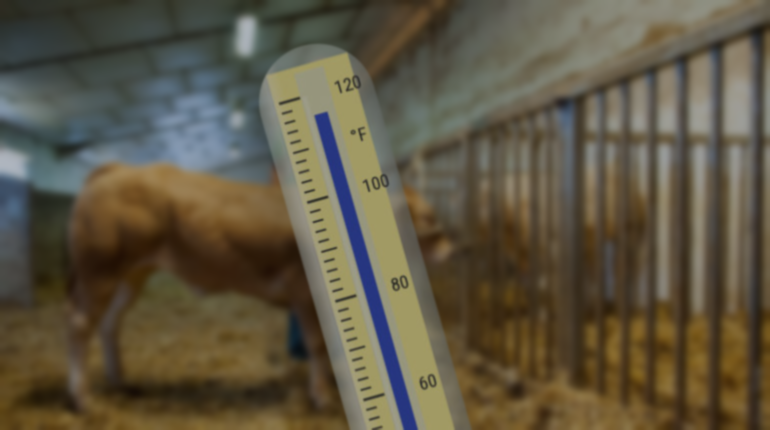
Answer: 116 (°F)
